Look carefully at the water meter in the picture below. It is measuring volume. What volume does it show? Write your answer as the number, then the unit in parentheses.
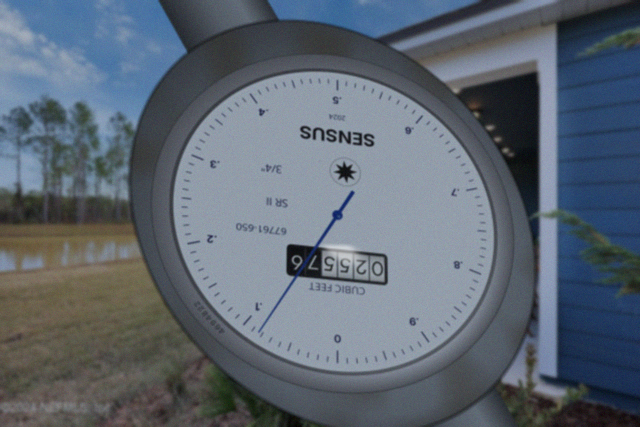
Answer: 25576.08 (ft³)
